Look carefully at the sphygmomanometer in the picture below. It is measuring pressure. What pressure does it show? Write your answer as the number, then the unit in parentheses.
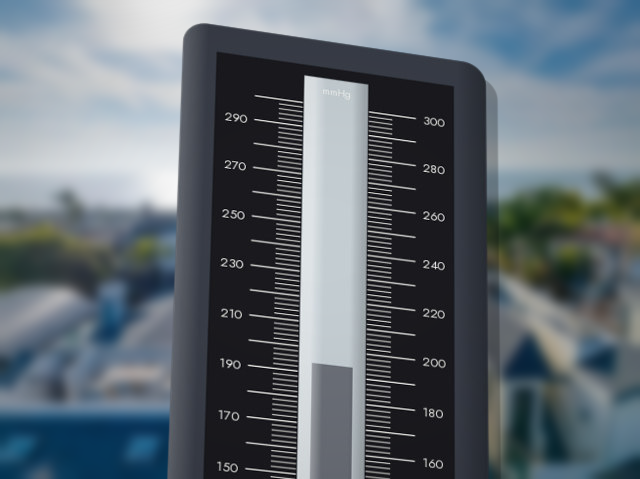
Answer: 194 (mmHg)
